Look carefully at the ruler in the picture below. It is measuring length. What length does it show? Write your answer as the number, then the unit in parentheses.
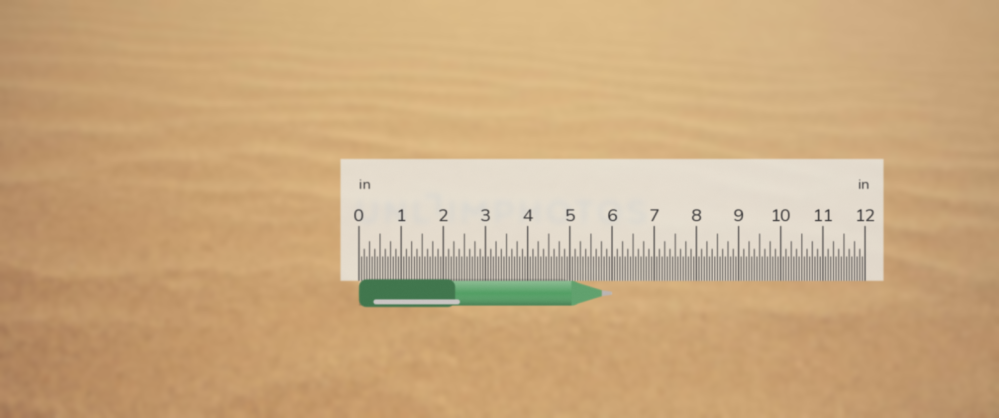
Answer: 6 (in)
